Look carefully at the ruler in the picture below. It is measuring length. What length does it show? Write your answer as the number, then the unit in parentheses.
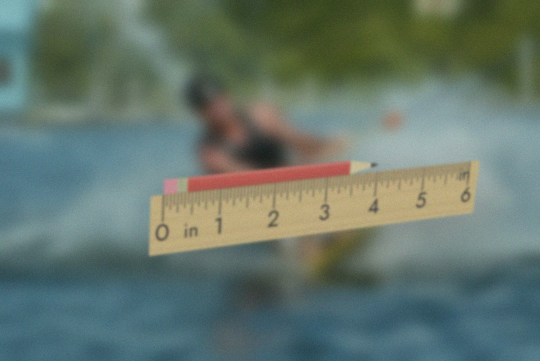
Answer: 4 (in)
